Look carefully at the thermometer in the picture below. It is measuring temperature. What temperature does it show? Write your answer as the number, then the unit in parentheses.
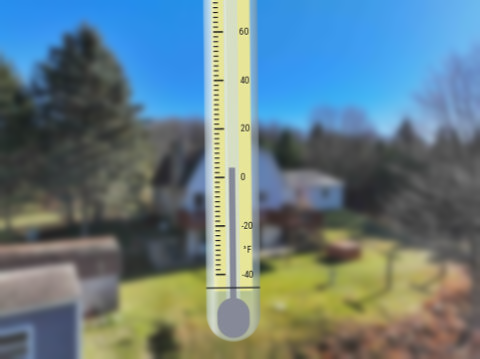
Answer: 4 (°F)
